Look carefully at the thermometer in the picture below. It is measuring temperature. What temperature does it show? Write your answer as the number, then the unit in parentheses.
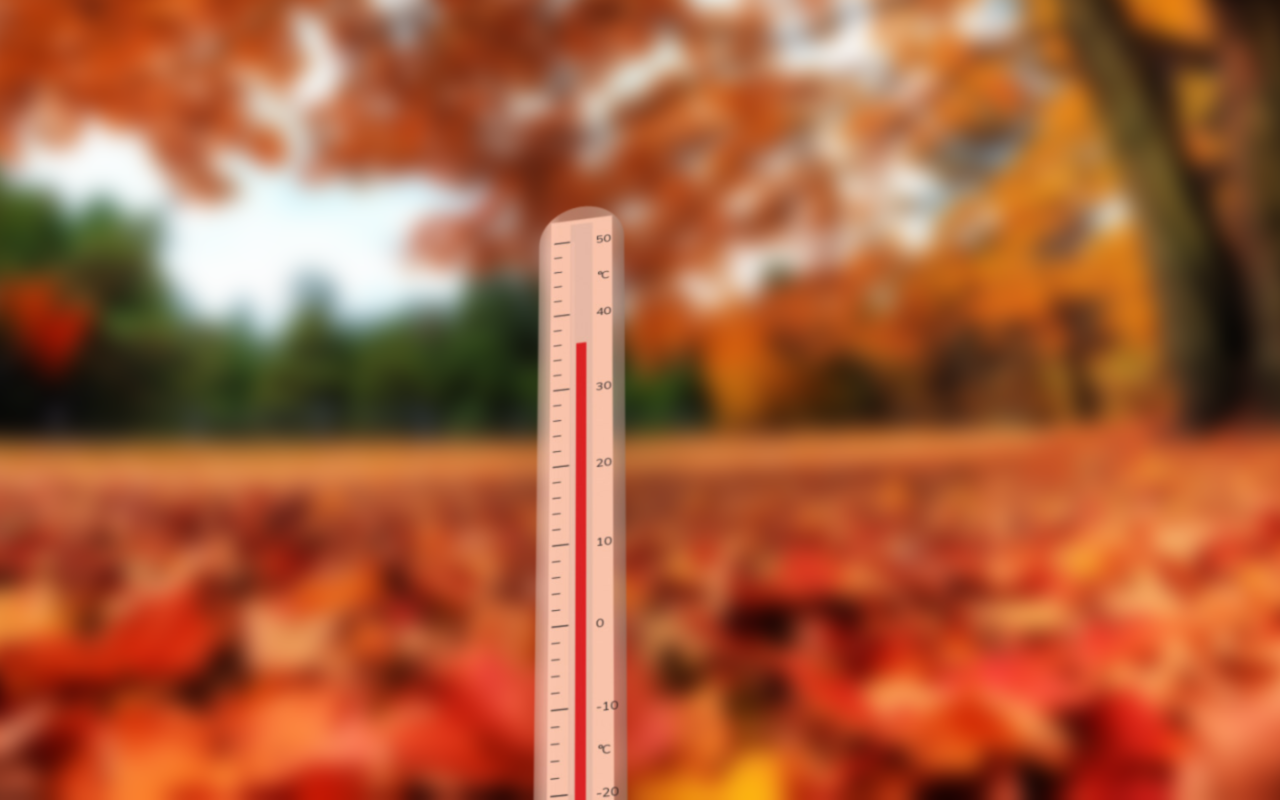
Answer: 36 (°C)
